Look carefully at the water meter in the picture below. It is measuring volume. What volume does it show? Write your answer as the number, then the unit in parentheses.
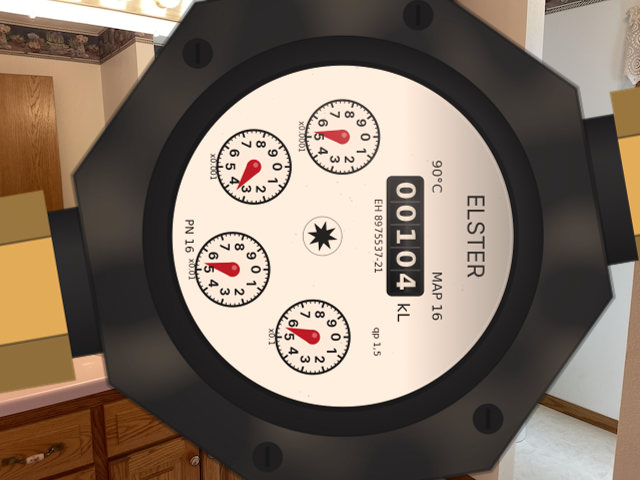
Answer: 104.5535 (kL)
